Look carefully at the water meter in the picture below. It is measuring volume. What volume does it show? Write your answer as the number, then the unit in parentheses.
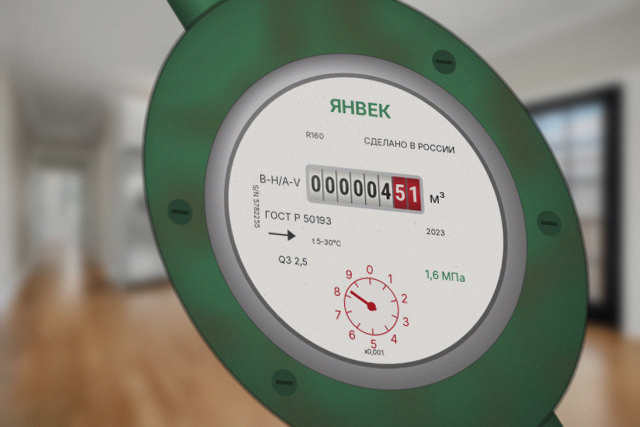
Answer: 4.518 (m³)
